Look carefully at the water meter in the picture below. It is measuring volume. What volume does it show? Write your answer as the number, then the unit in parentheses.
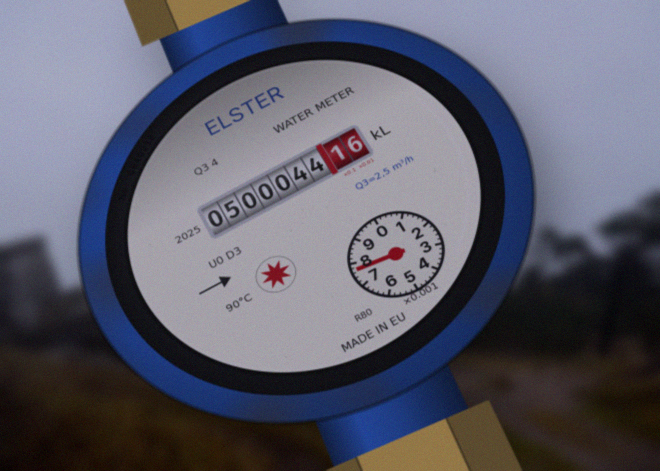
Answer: 500044.167 (kL)
